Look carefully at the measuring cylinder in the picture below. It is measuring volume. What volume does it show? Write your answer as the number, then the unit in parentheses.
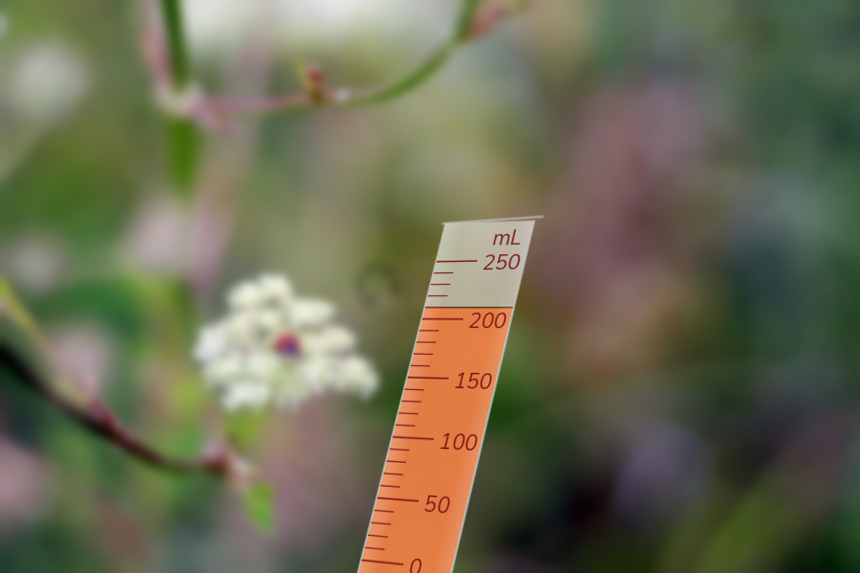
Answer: 210 (mL)
